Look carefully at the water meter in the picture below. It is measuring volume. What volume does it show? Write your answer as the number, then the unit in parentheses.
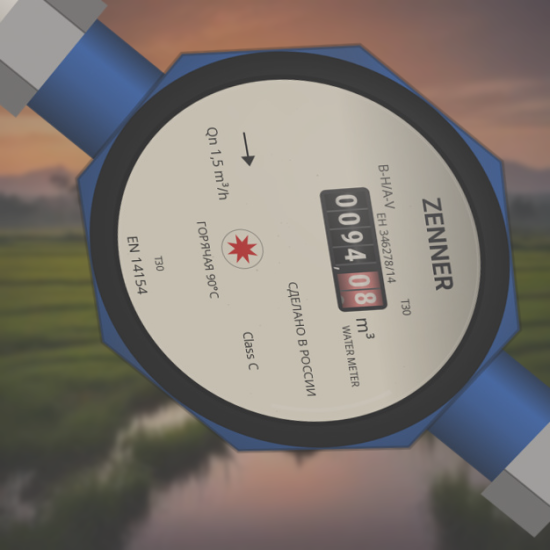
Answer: 94.08 (m³)
